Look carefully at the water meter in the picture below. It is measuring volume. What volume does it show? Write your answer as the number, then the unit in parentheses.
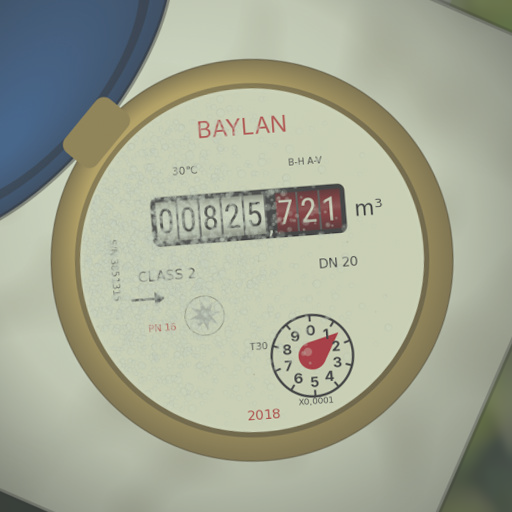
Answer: 825.7211 (m³)
